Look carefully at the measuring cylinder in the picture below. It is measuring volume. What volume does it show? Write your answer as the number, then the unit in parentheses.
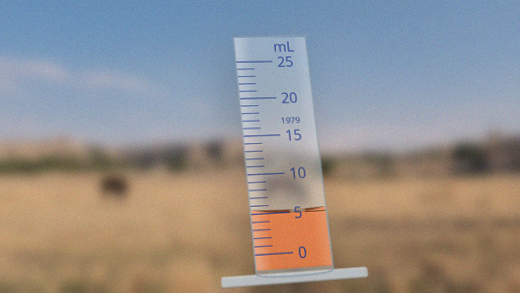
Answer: 5 (mL)
